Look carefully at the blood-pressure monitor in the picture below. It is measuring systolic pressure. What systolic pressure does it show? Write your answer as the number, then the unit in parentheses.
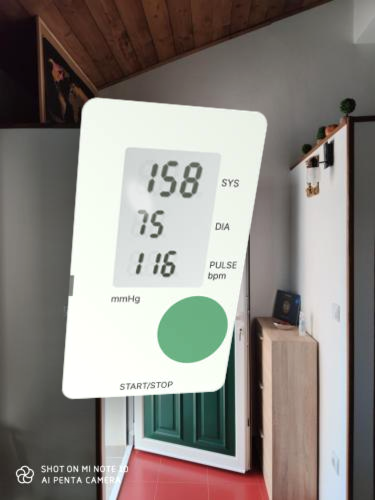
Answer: 158 (mmHg)
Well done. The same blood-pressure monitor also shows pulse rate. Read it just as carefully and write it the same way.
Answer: 116 (bpm)
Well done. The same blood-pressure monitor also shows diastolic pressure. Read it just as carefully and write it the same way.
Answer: 75 (mmHg)
